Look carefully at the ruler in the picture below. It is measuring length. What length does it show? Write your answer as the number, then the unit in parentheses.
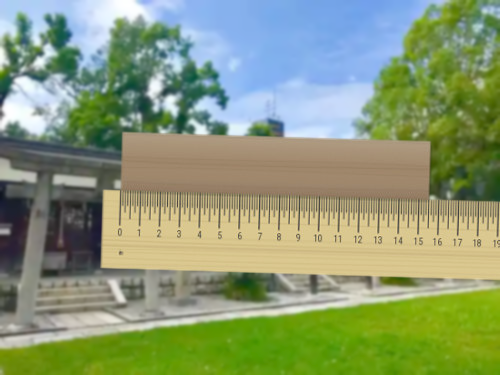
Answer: 15.5 (in)
